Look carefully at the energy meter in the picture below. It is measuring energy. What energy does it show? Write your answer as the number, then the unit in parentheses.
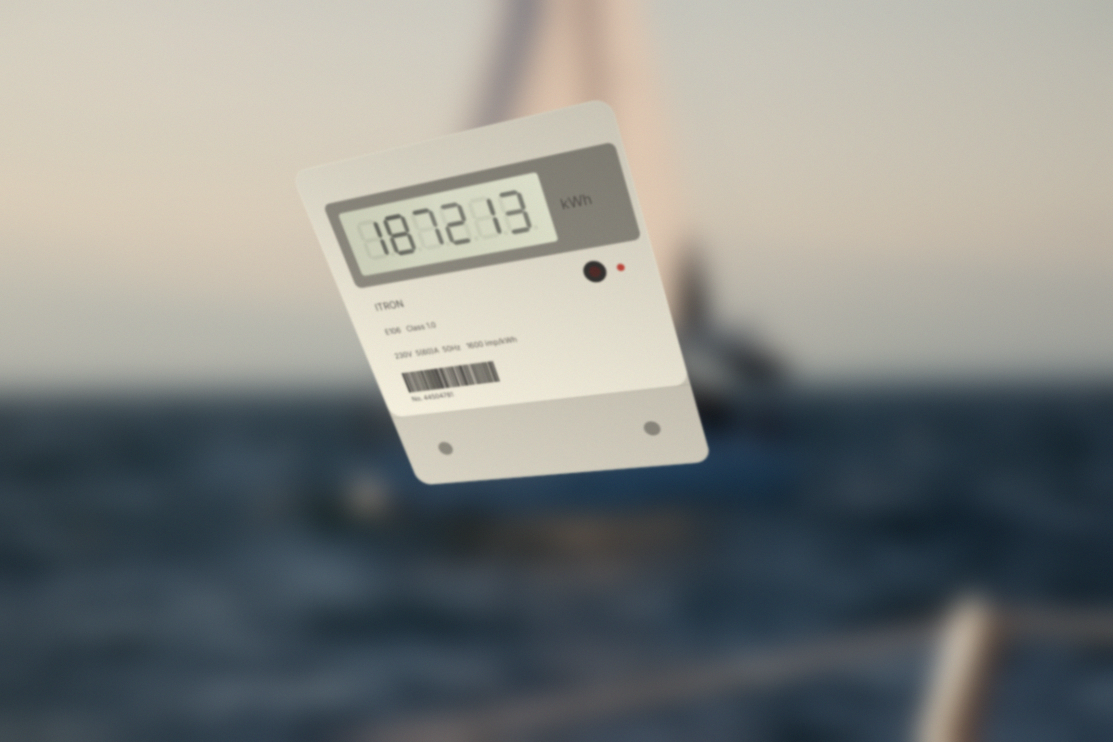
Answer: 187213 (kWh)
